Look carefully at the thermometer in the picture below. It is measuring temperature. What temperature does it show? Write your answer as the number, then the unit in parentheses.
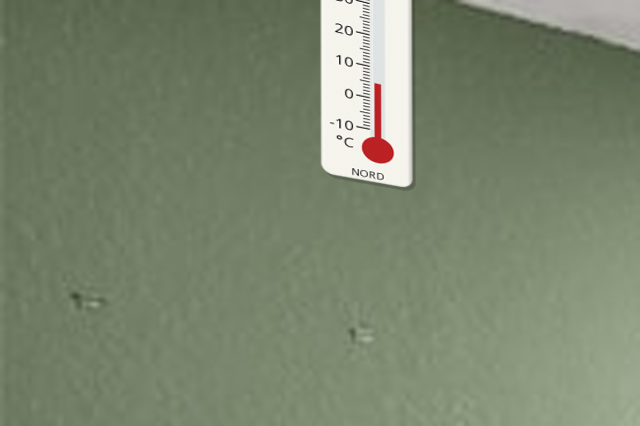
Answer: 5 (°C)
